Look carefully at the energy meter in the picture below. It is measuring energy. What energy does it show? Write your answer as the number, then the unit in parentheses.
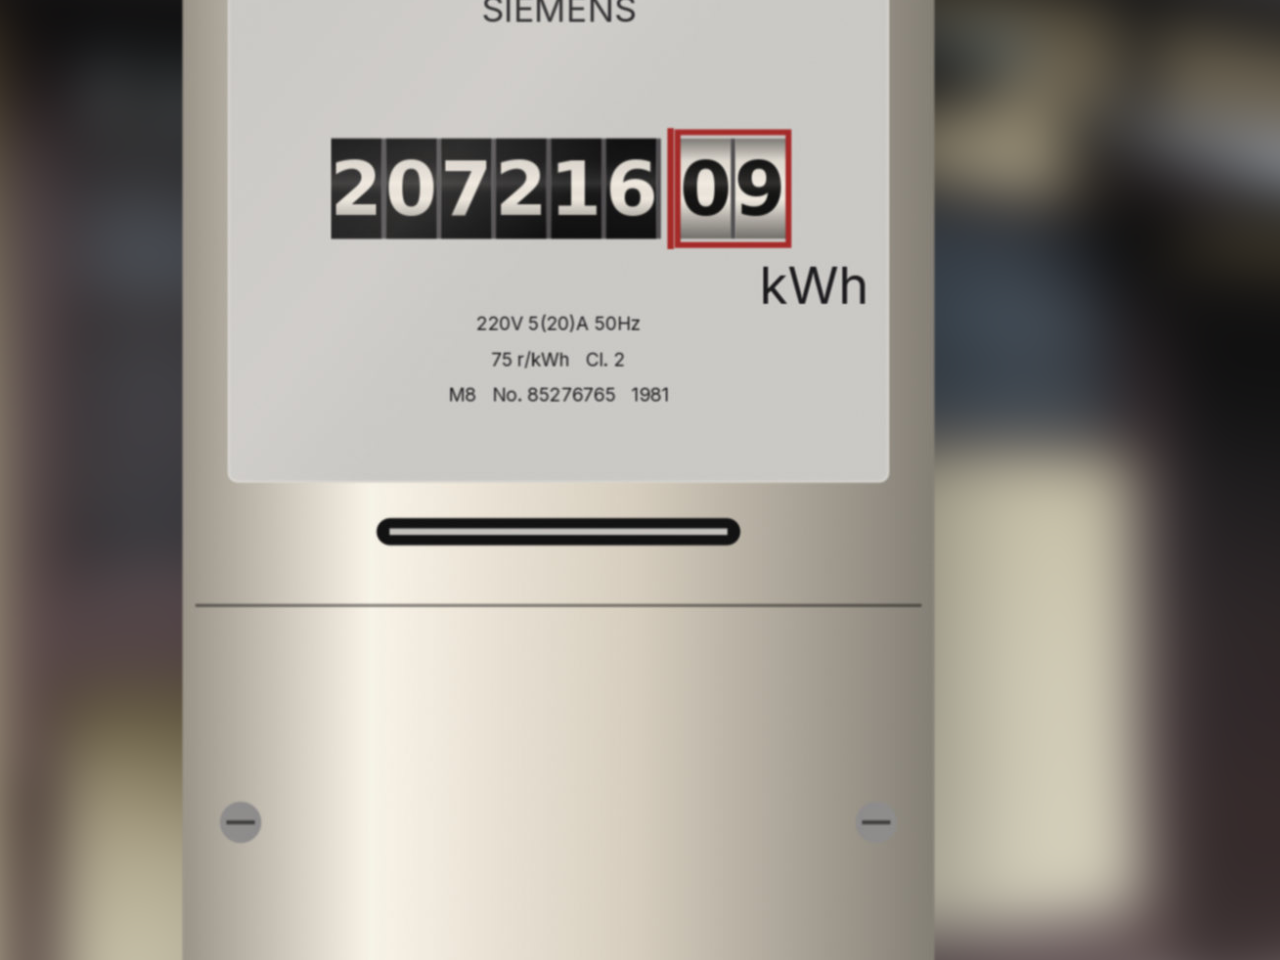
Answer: 207216.09 (kWh)
